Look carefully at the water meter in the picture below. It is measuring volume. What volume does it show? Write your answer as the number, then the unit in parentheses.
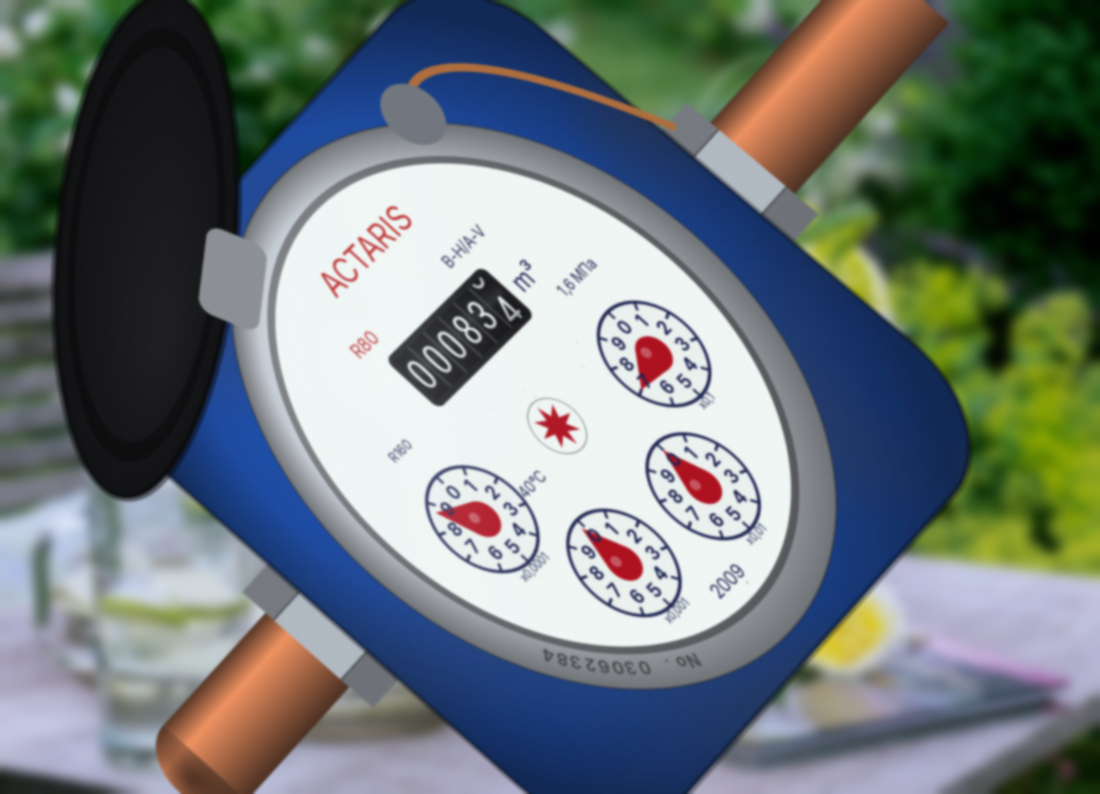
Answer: 833.6998 (m³)
